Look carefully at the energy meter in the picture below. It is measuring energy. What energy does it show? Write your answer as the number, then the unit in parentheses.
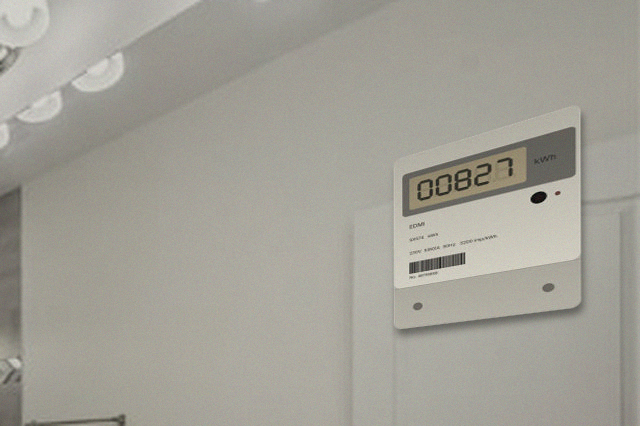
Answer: 827 (kWh)
